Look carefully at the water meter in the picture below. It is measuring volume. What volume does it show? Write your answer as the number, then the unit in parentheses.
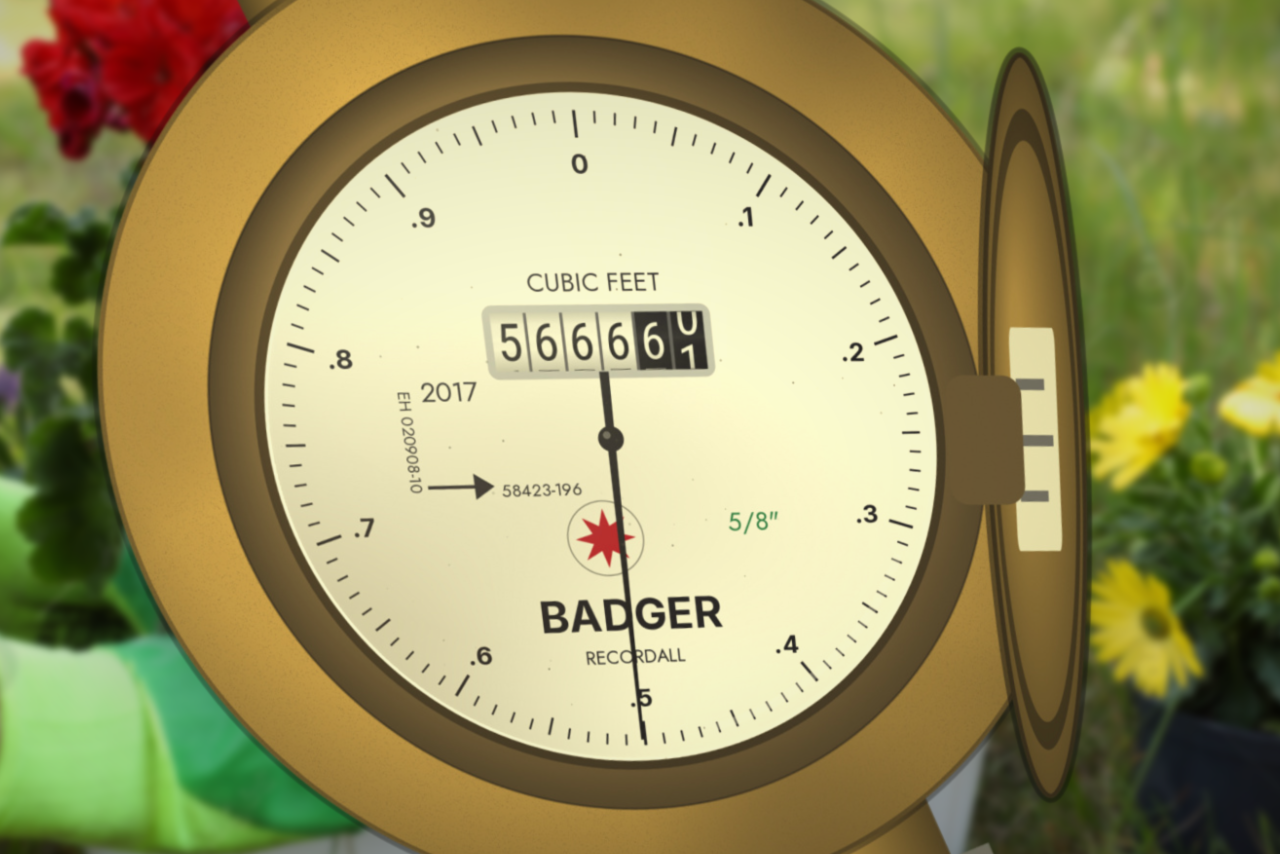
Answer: 566660.50 (ft³)
